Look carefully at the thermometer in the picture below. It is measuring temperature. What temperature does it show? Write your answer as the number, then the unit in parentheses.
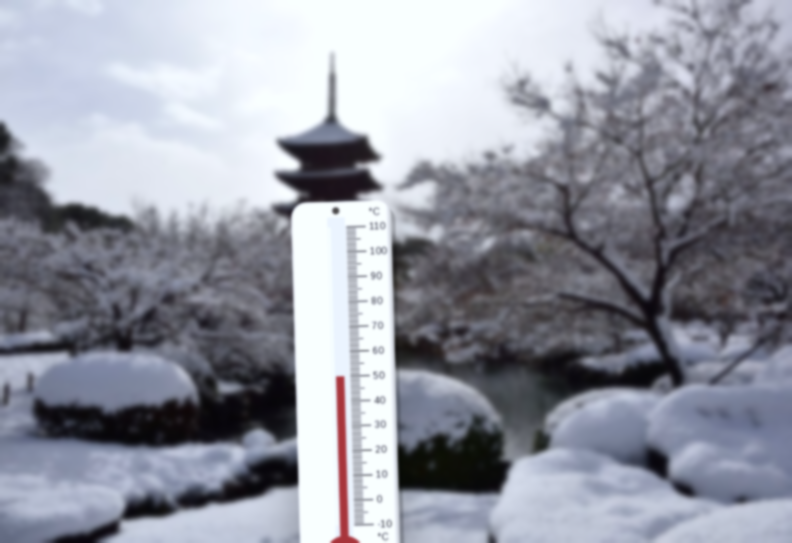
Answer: 50 (°C)
